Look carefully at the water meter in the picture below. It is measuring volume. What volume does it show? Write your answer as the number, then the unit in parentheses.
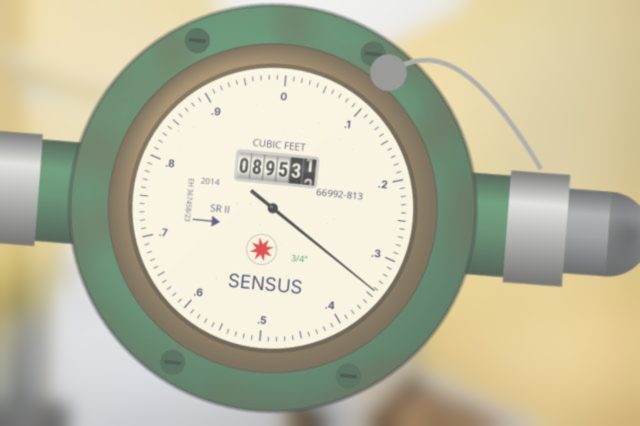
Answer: 89531.34 (ft³)
